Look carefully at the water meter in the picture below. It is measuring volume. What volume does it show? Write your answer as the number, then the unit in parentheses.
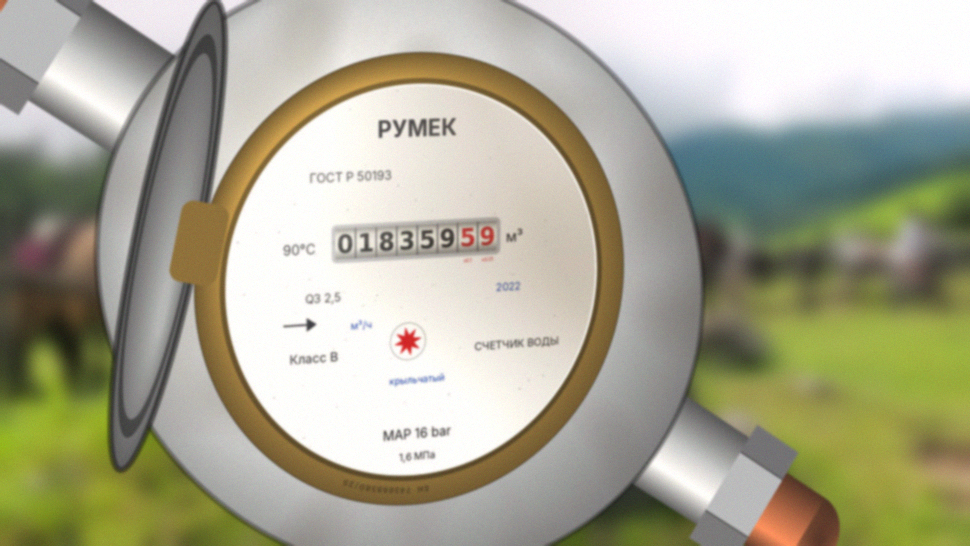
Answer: 18359.59 (m³)
